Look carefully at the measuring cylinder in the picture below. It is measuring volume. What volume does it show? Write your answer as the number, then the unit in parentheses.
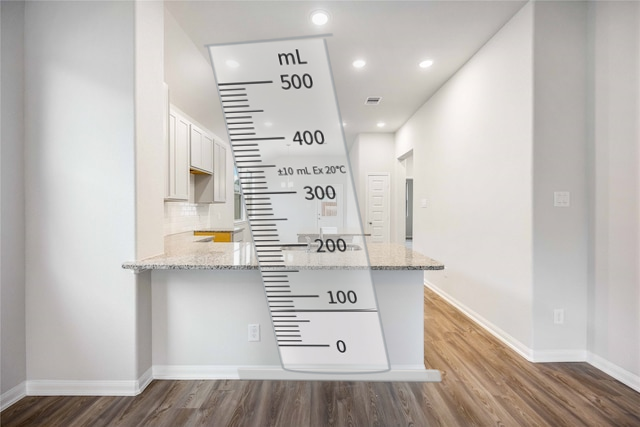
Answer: 70 (mL)
